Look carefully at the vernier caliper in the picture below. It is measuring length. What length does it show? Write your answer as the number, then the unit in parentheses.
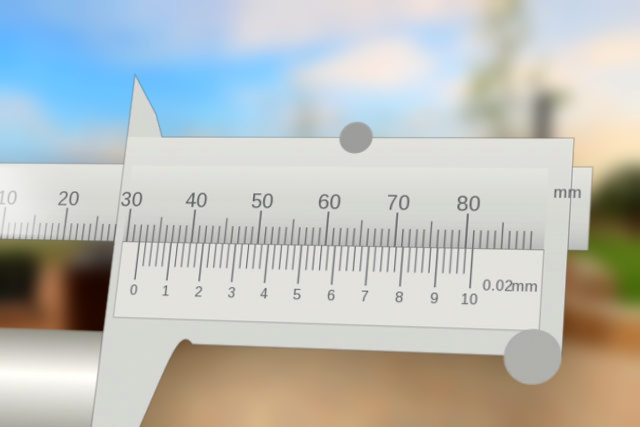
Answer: 32.0 (mm)
